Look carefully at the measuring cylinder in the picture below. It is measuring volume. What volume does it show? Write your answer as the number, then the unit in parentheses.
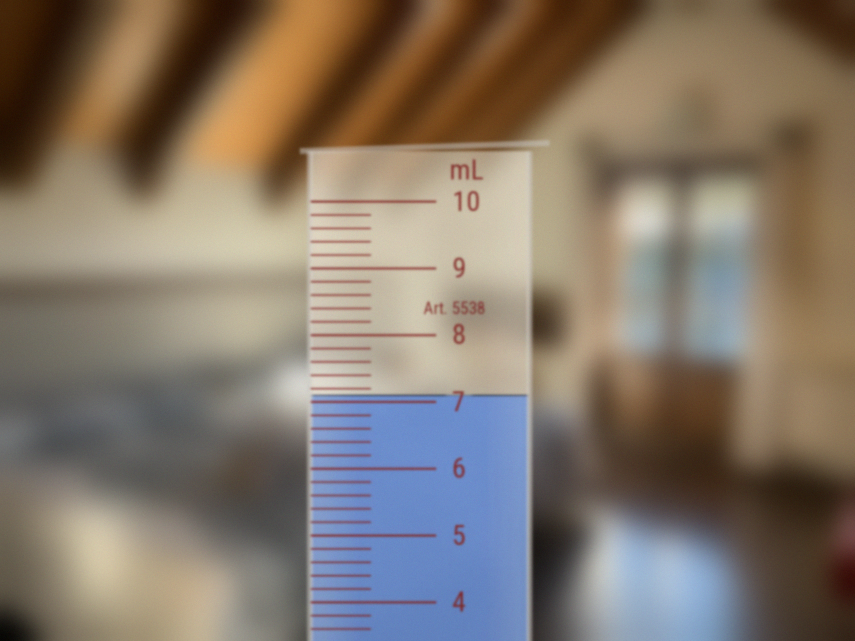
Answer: 7.1 (mL)
